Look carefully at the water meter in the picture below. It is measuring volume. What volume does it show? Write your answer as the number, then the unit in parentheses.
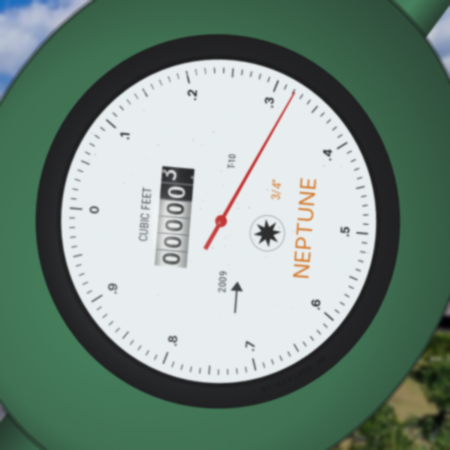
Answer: 3.32 (ft³)
